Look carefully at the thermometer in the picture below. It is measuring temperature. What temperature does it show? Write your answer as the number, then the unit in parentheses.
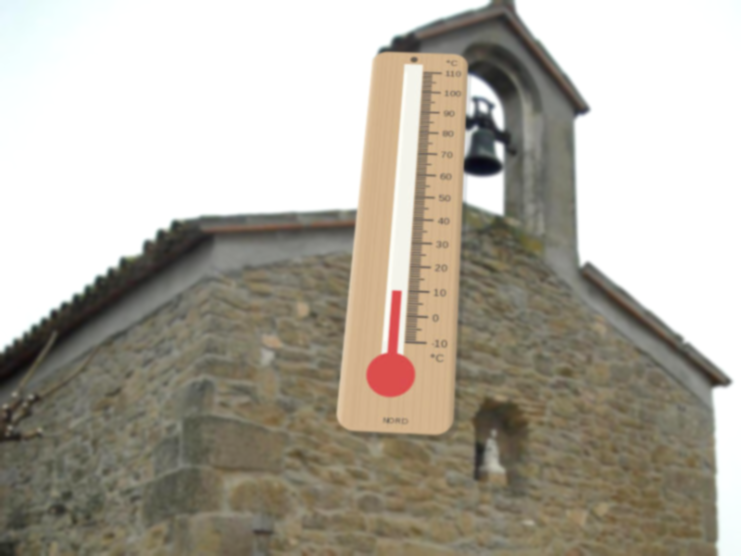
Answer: 10 (°C)
